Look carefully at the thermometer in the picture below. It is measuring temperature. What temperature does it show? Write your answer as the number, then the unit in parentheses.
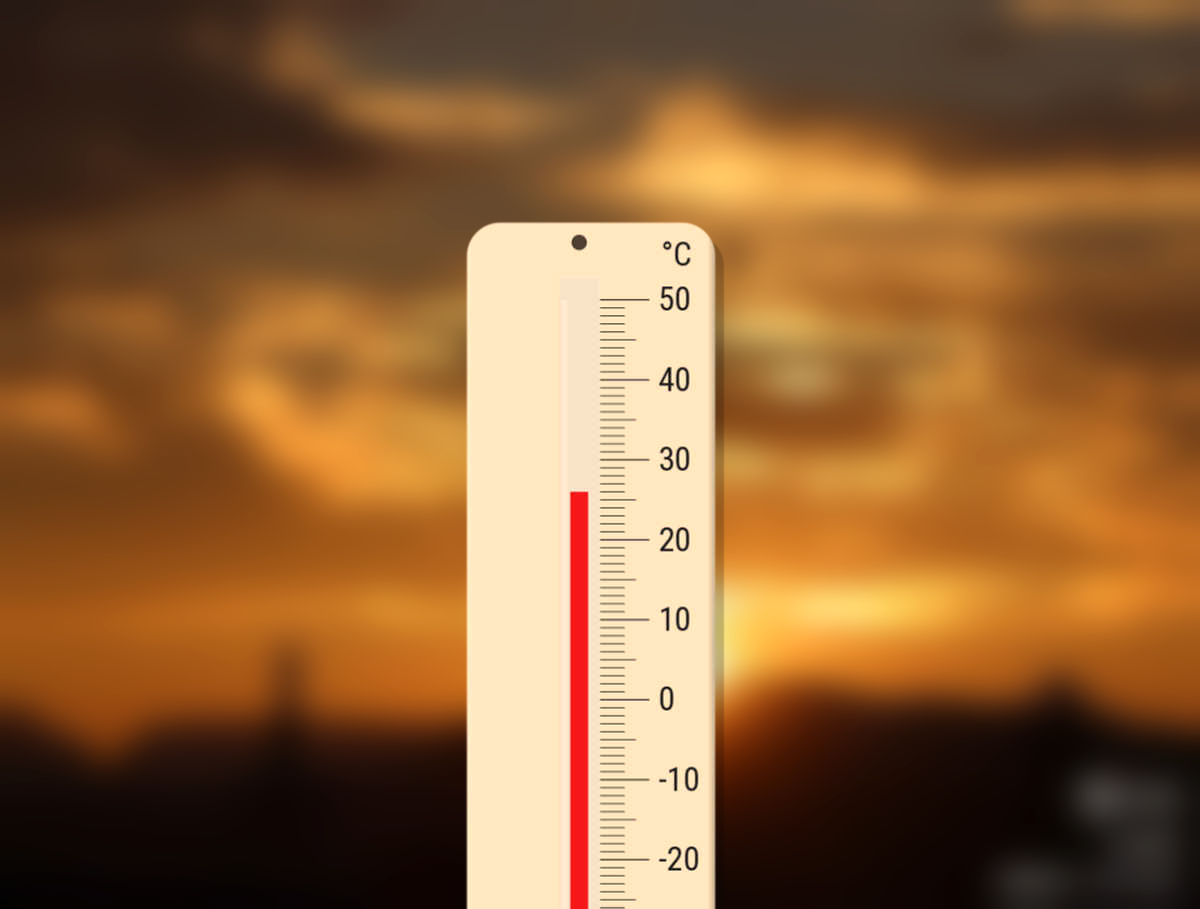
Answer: 26 (°C)
